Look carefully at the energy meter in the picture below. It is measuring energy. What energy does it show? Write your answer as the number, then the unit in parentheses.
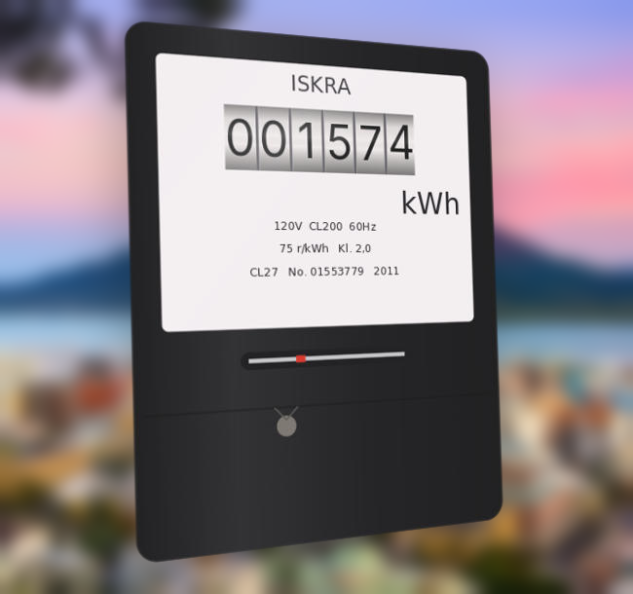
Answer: 1574 (kWh)
